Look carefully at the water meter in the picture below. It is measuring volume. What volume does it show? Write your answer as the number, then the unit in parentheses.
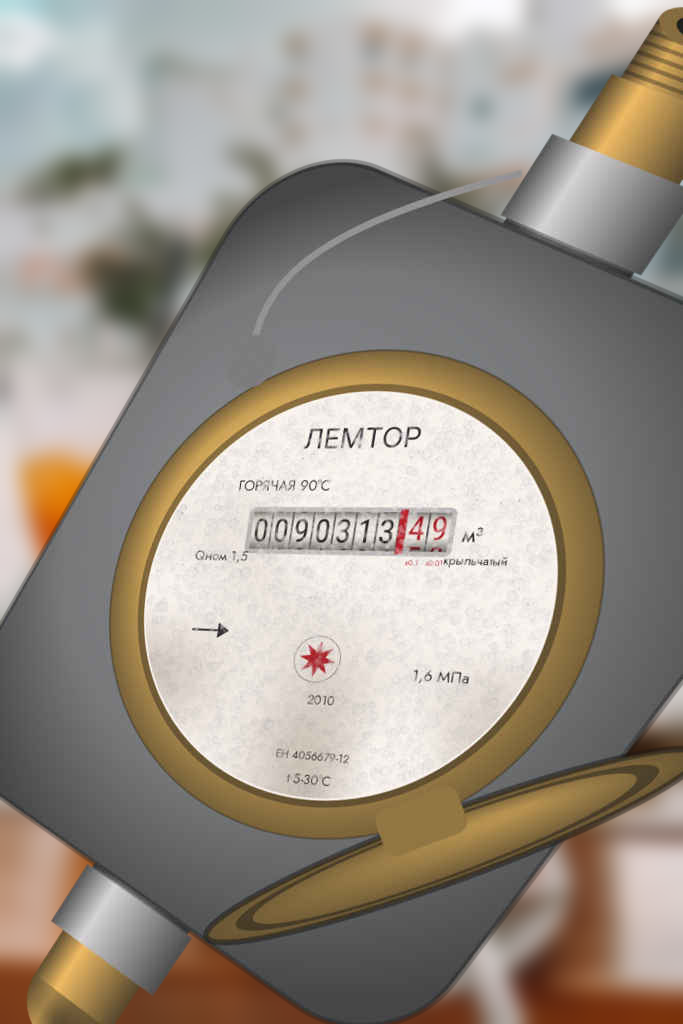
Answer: 90313.49 (m³)
